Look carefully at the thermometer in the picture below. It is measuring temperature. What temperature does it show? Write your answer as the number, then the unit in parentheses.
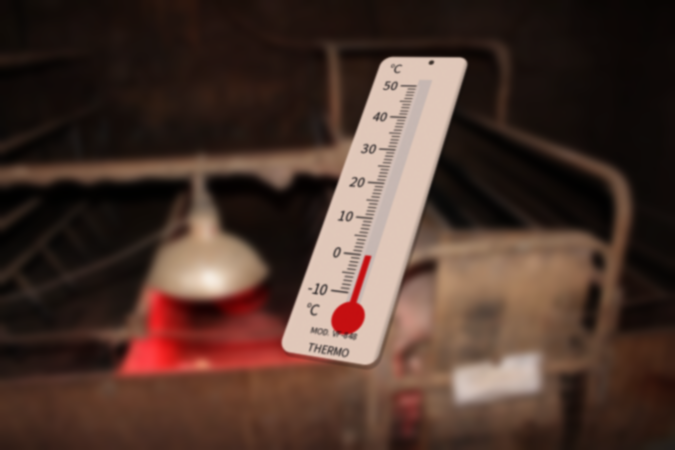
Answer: 0 (°C)
